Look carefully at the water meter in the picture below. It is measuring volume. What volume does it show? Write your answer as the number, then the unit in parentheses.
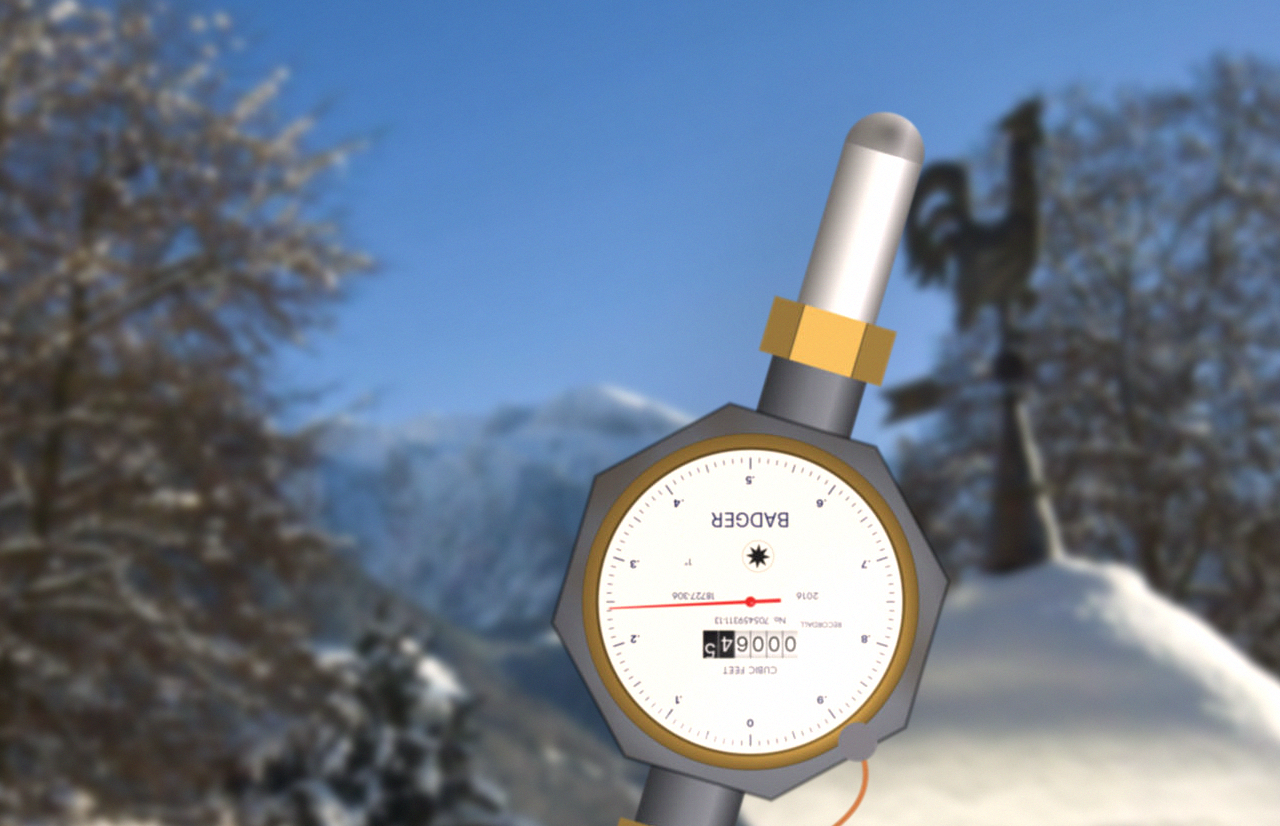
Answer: 645.24 (ft³)
